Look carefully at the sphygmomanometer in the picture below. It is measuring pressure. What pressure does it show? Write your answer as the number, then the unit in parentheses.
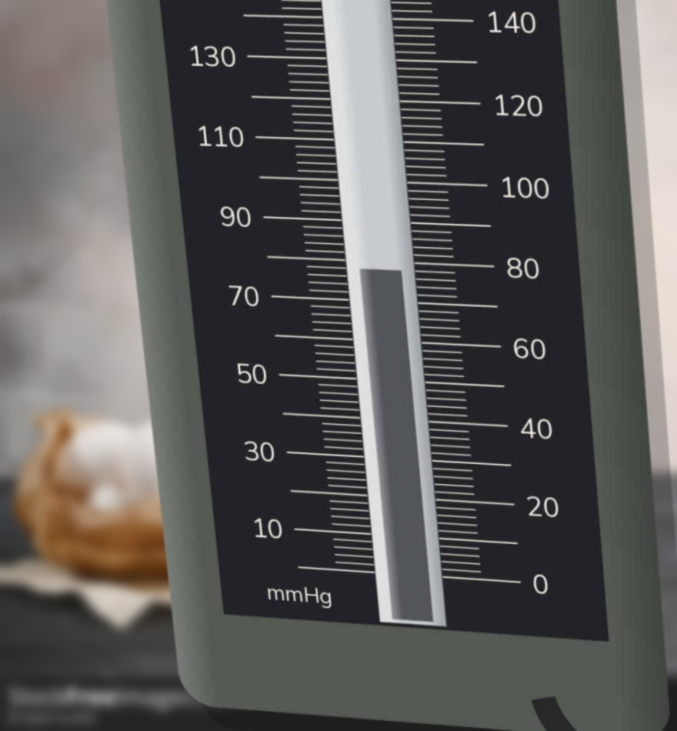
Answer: 78 (mmHg)
